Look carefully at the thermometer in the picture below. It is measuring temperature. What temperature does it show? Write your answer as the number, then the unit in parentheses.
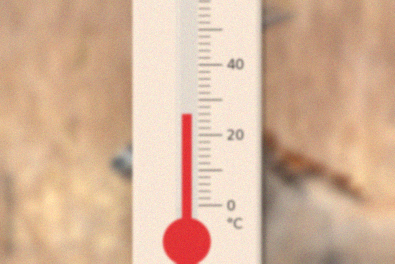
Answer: 26 (°C)
